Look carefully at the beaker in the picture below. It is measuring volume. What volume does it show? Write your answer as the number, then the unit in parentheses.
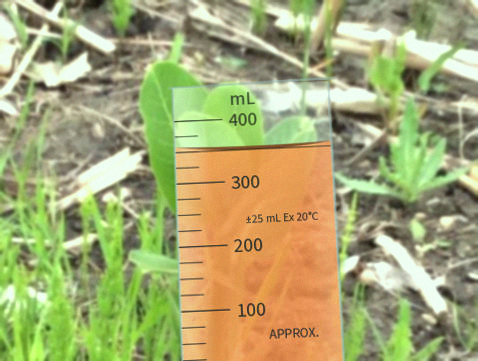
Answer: 350 (mL)
